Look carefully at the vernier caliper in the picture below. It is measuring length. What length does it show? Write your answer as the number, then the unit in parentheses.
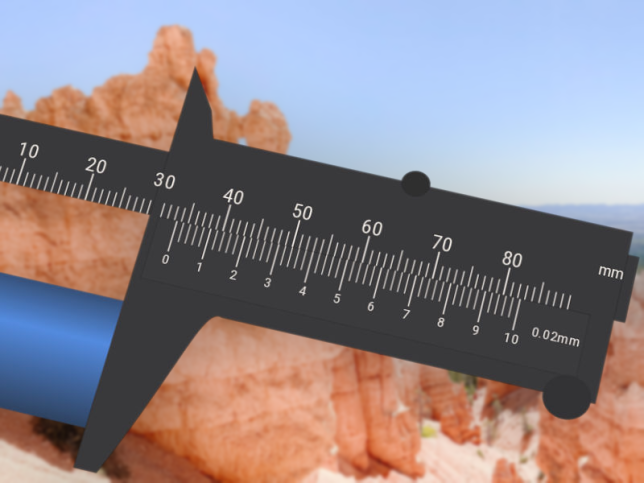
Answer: 33.4 (mm)
